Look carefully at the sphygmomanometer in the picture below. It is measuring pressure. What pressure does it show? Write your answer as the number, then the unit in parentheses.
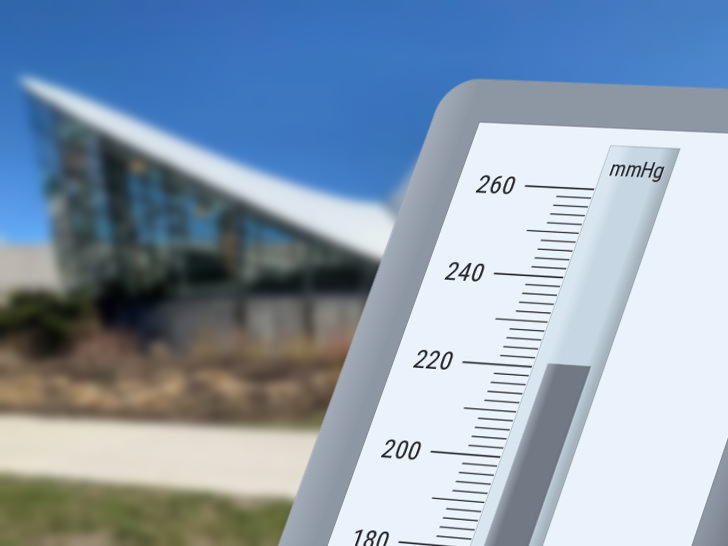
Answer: 221 (mmHg)
